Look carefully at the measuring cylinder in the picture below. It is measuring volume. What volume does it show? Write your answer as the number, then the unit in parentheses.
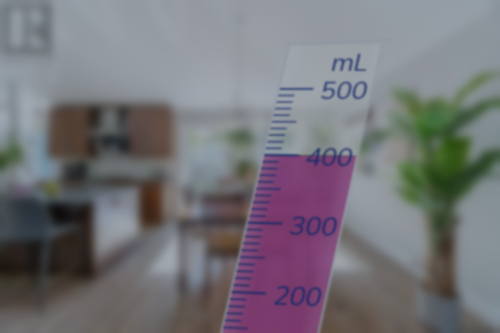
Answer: 400 (mL)
